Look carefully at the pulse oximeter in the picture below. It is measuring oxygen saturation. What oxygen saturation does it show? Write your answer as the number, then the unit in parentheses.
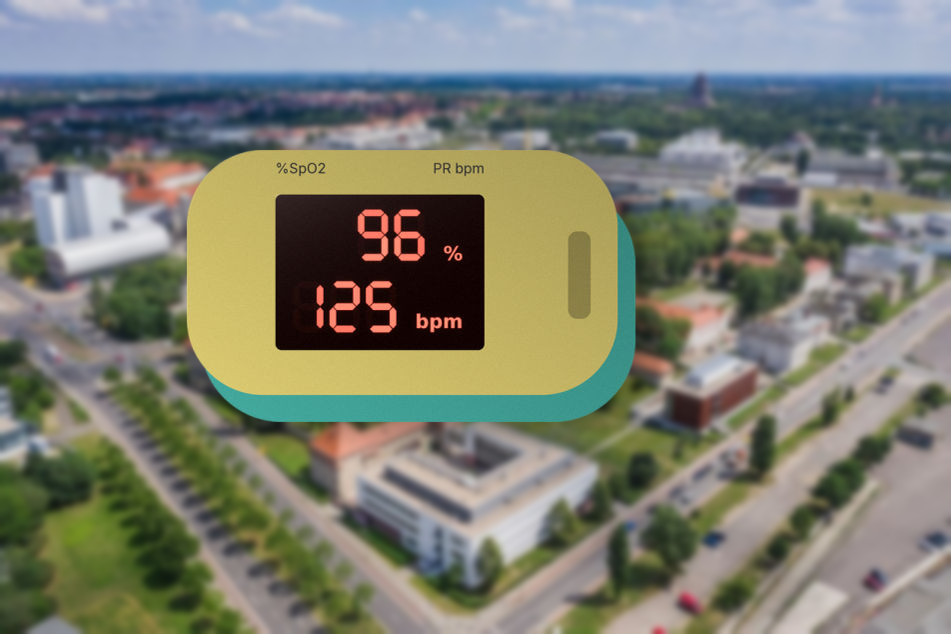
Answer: 96 (%)
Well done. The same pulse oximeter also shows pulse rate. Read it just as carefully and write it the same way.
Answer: 125 (bpm)
